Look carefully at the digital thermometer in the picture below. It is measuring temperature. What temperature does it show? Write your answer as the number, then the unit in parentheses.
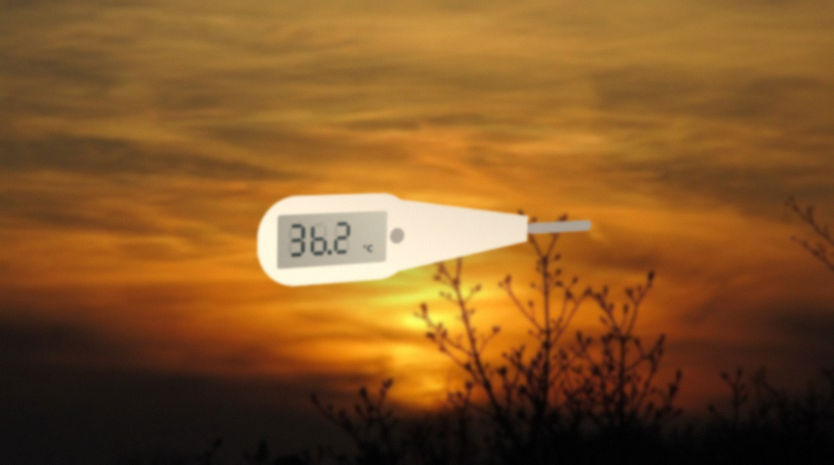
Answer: 36.2 (°C)
